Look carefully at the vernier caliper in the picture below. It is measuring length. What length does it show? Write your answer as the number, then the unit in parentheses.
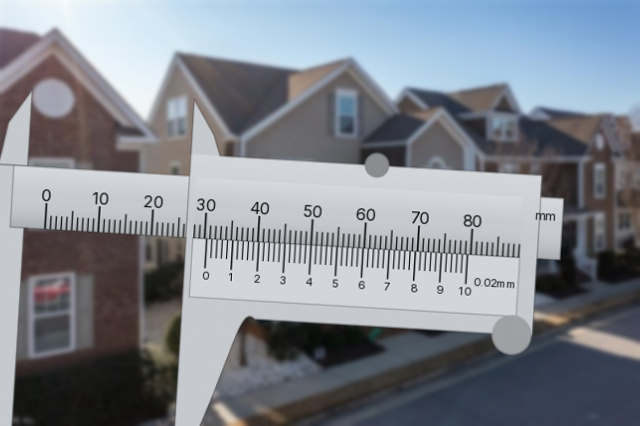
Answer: 30.4 (mm)
